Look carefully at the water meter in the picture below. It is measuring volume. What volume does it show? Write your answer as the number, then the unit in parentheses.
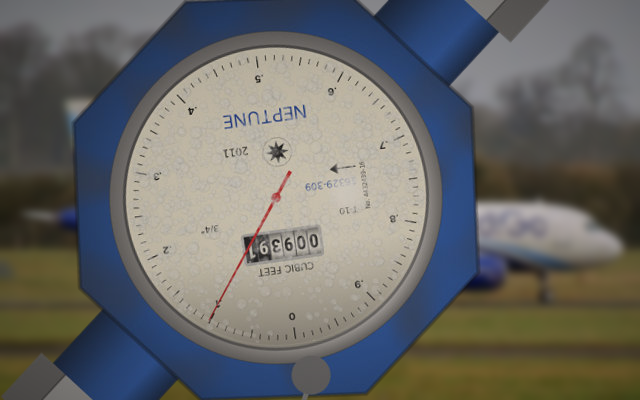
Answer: 9391.10 (ft³)
